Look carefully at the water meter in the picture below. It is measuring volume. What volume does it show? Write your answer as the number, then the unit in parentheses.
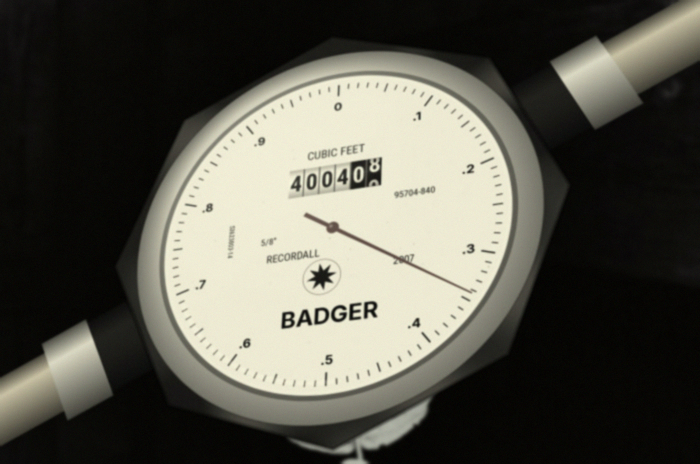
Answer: 400408.34 (ft³)
